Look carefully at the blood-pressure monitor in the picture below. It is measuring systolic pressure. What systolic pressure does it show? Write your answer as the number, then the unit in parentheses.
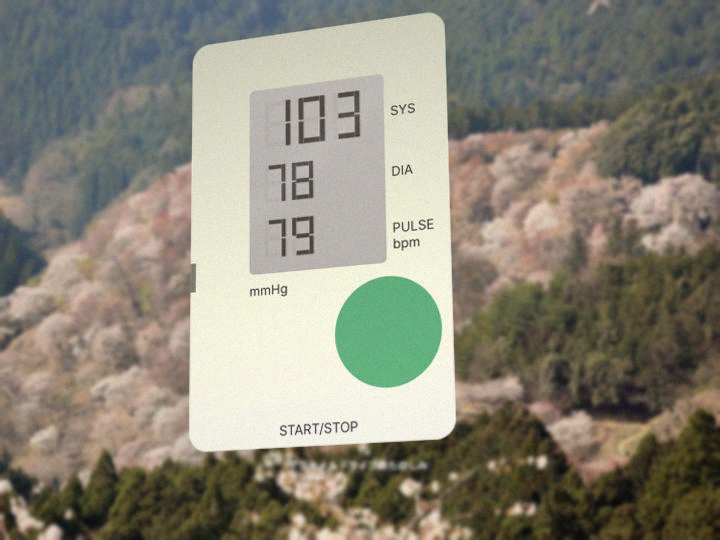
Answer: 103 (mmHg)
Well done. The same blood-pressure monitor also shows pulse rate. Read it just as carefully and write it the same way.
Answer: 79 (bpm)
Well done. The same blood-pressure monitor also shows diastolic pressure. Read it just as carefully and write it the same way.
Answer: 78 (mmHg)
